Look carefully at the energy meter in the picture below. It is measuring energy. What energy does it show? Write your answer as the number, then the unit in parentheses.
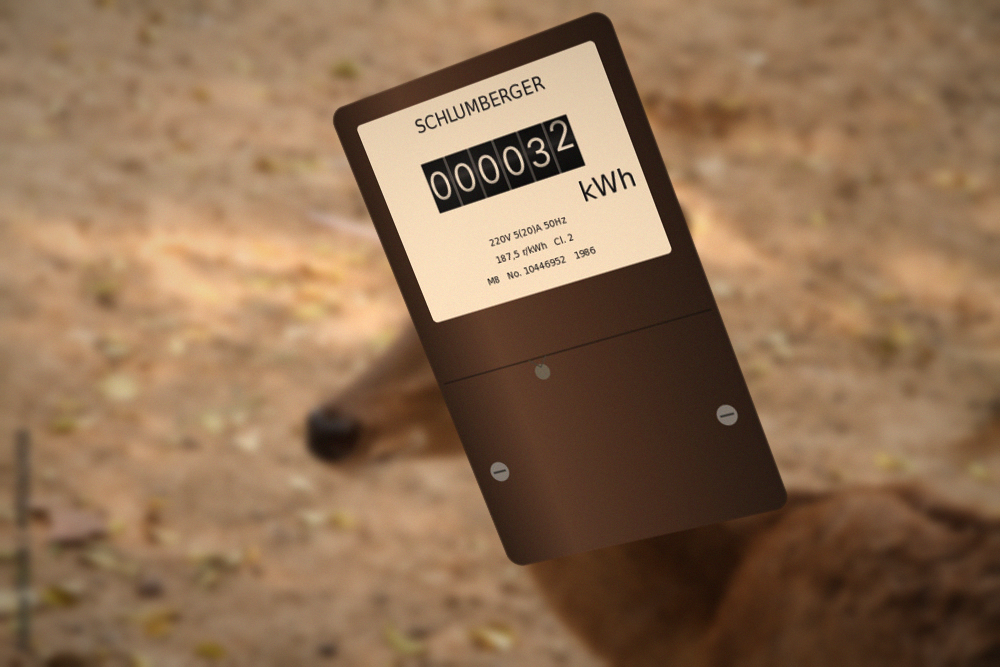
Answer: 32 (kWh)
